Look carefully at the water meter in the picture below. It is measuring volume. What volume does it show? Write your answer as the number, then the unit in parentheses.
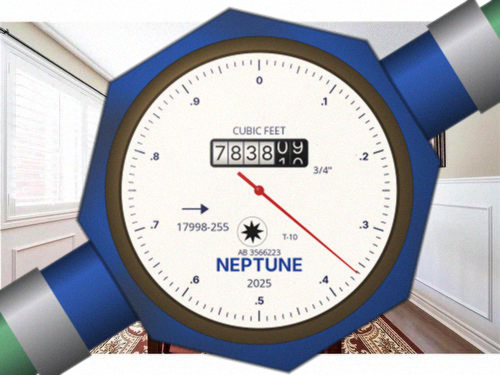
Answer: 783809.36 (ft³)
